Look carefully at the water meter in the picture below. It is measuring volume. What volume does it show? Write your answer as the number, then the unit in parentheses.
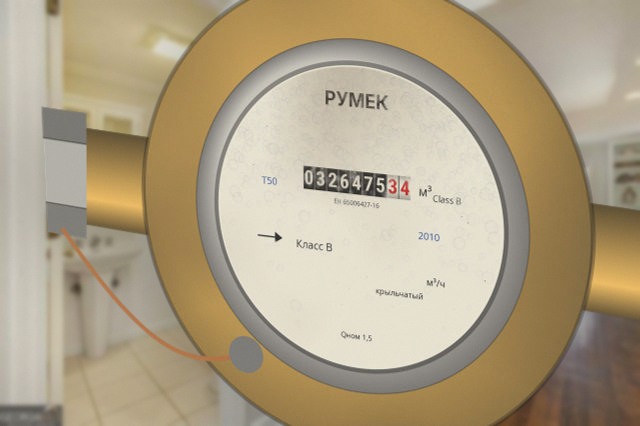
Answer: 326475.34 (m³)
